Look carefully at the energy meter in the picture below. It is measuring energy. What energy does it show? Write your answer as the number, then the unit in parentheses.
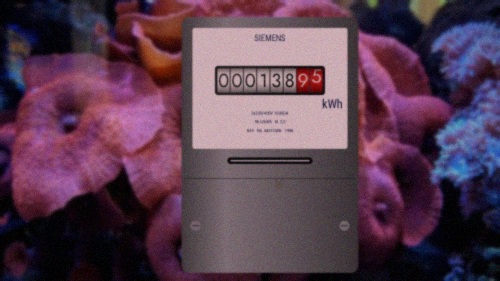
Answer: 138.95 (kWh)
